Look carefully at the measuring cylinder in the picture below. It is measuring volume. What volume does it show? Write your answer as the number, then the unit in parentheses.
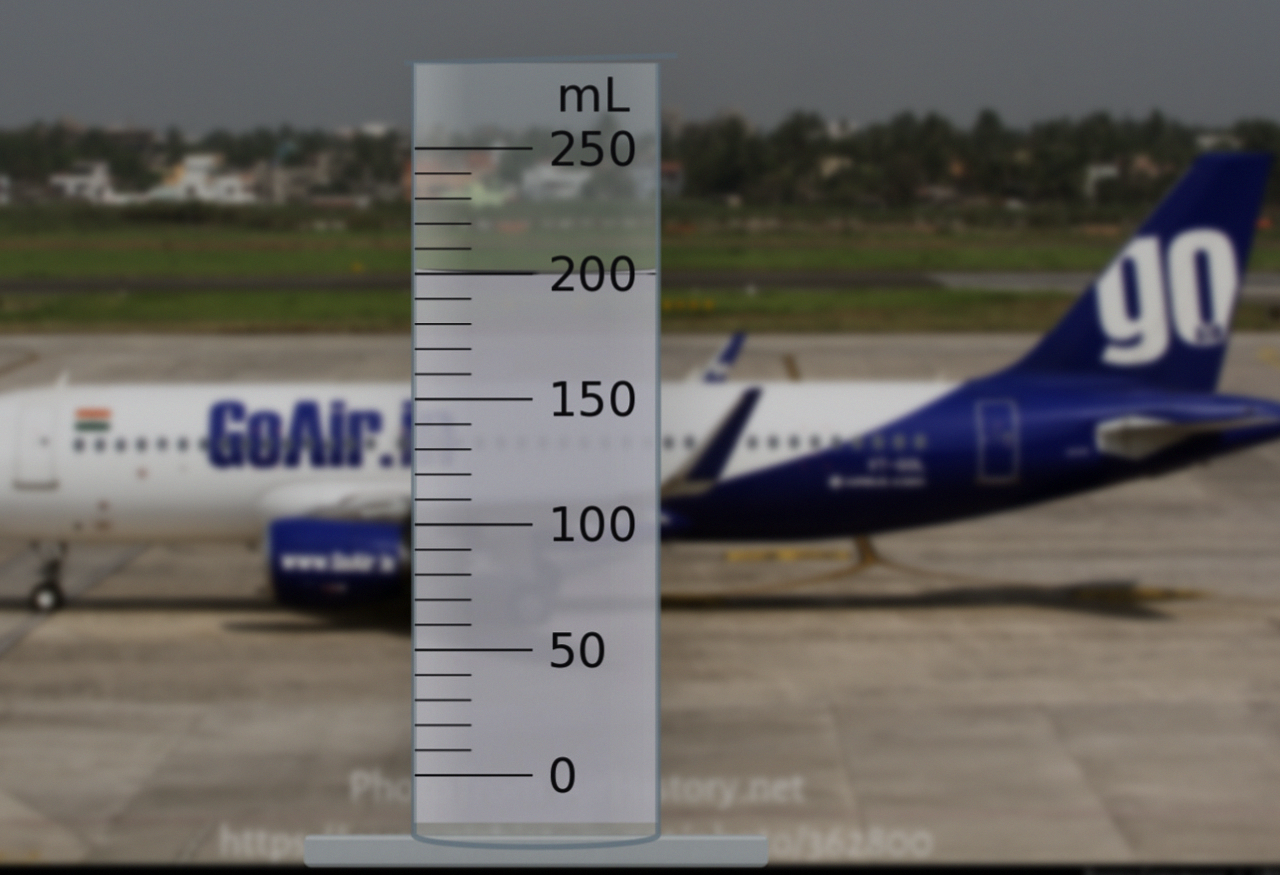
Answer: 200 (mL)
